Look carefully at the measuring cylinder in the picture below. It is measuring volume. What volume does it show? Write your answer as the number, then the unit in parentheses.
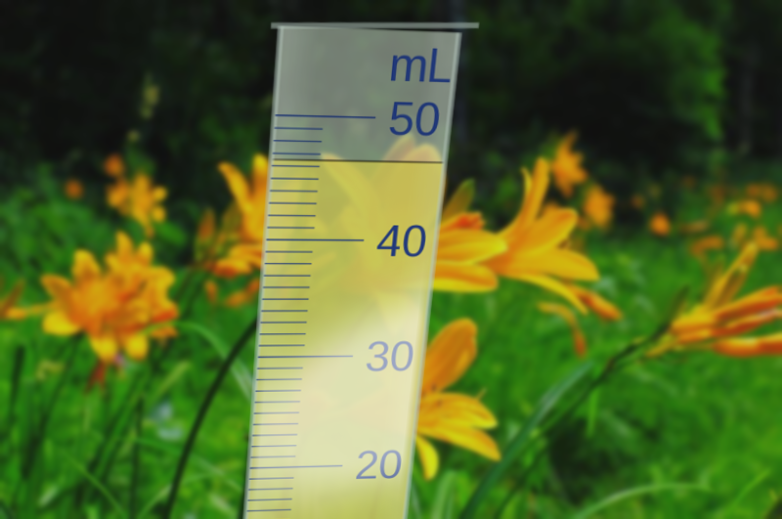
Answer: 46.5 (mL)
